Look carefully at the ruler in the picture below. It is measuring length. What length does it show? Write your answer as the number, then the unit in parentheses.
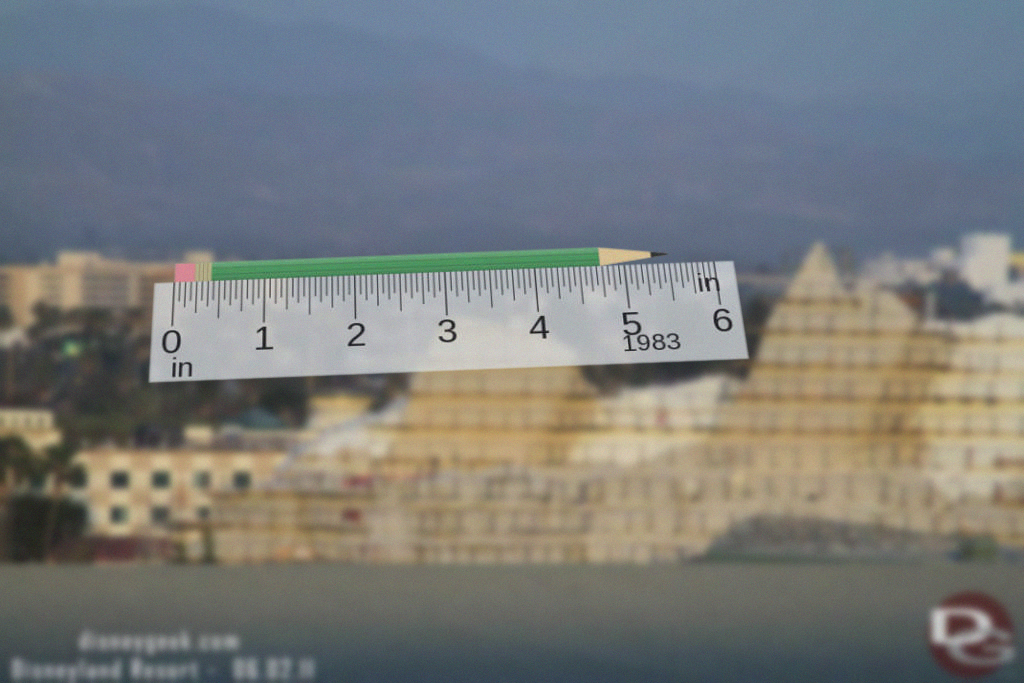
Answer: 5.5 (in)
